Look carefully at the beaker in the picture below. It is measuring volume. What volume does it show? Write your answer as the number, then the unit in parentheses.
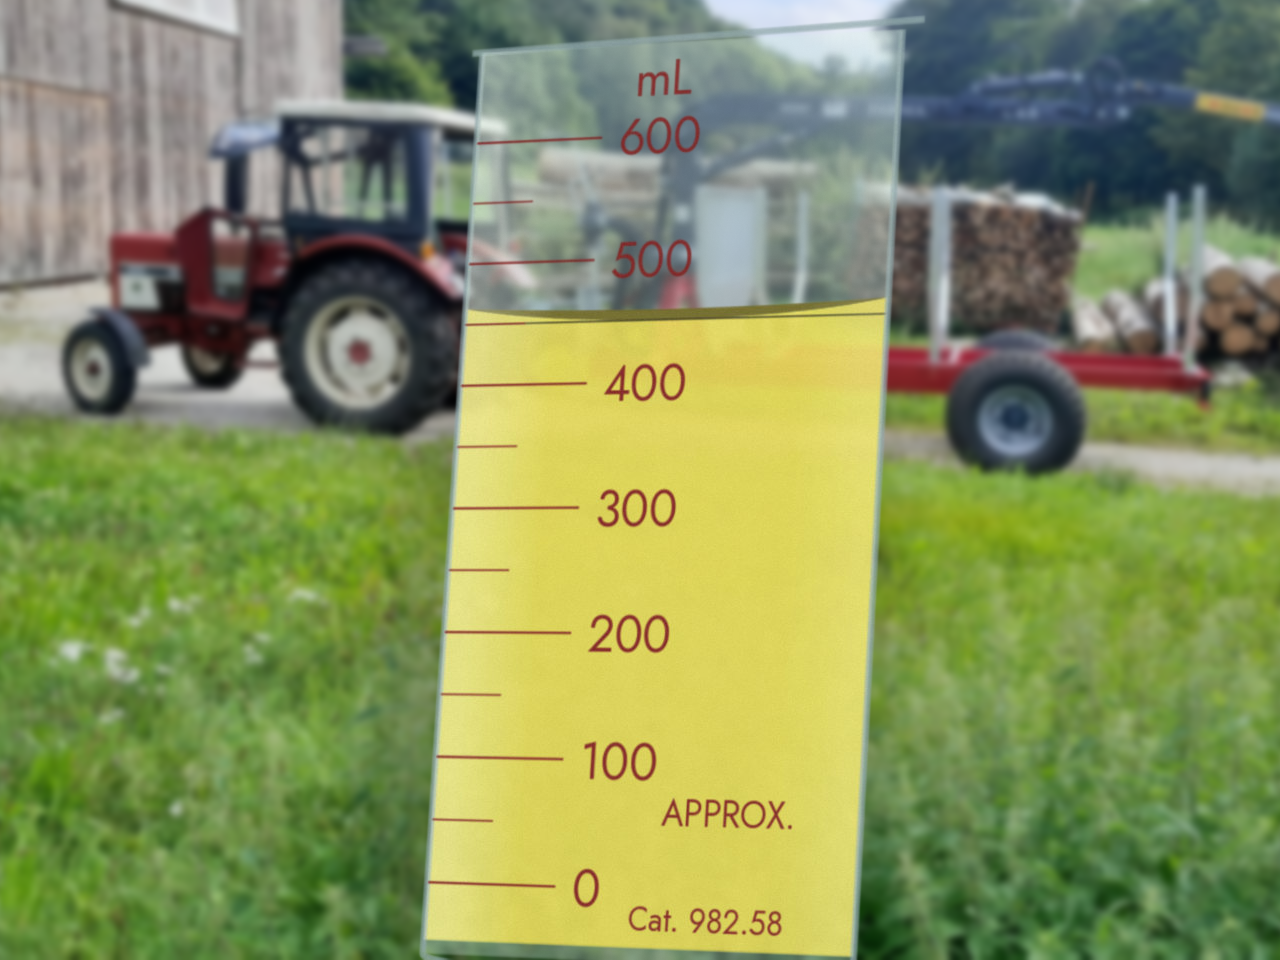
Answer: 450 (mL)
